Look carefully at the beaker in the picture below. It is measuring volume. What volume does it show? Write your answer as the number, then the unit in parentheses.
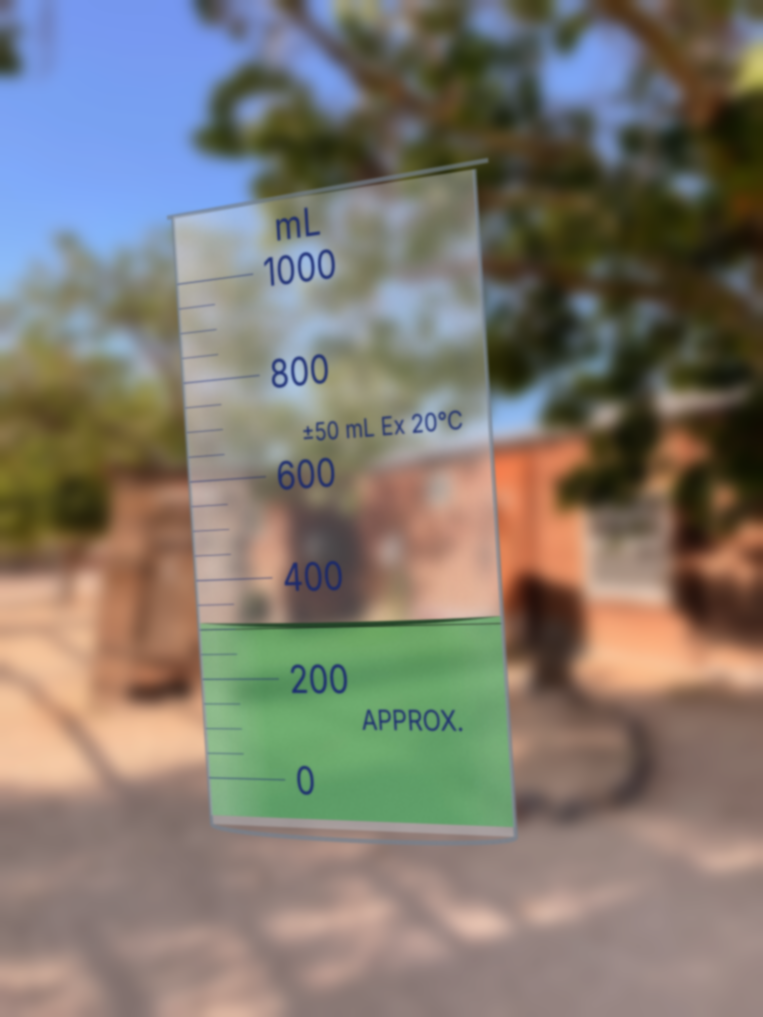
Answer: 300 (mL)
